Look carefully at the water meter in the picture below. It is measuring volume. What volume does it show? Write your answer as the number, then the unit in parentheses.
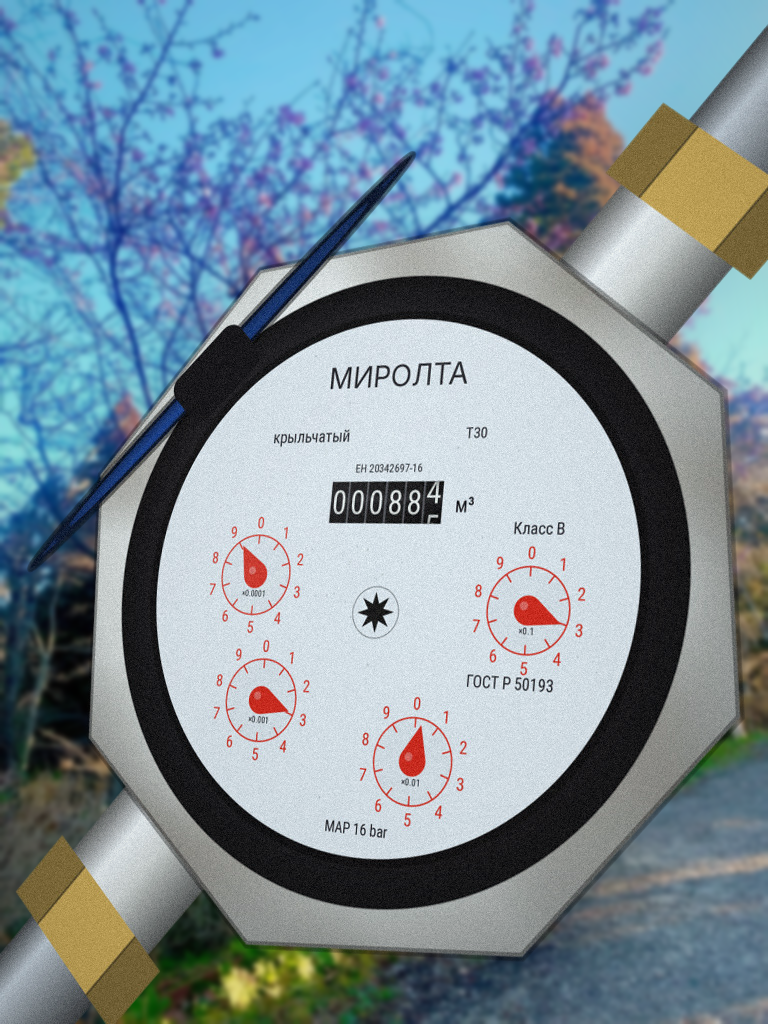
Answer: 884.3029 (m³)
